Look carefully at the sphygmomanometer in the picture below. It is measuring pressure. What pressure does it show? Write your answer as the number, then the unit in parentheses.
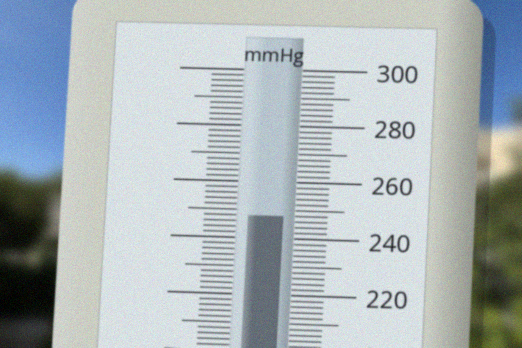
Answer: 248 (mmHg)
